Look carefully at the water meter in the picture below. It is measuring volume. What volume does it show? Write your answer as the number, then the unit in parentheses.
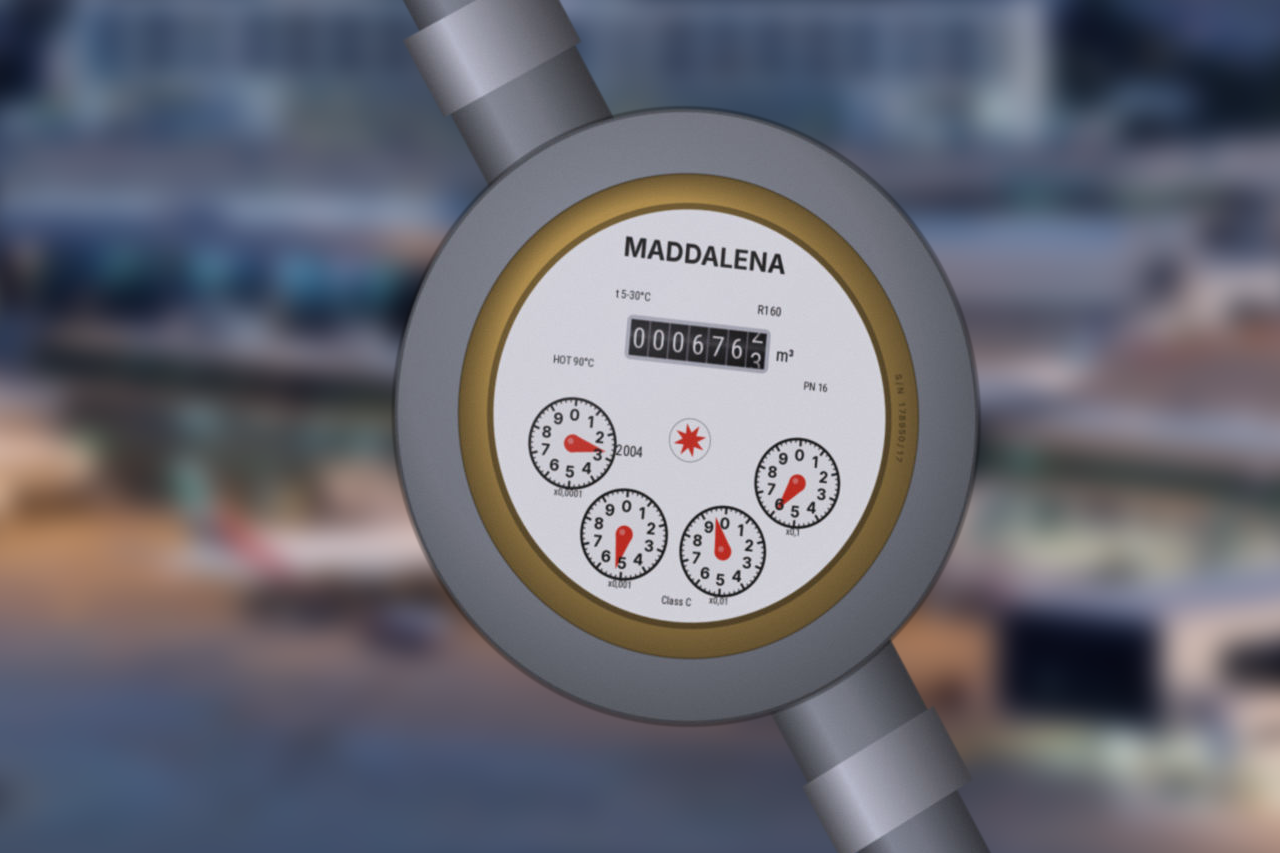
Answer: 6762.5952 (m³)
